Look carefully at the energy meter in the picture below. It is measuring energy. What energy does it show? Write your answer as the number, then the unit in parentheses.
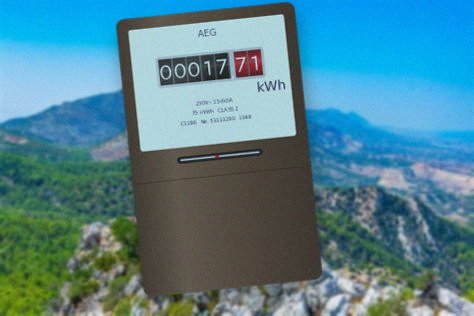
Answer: 17.71 (kWh)
